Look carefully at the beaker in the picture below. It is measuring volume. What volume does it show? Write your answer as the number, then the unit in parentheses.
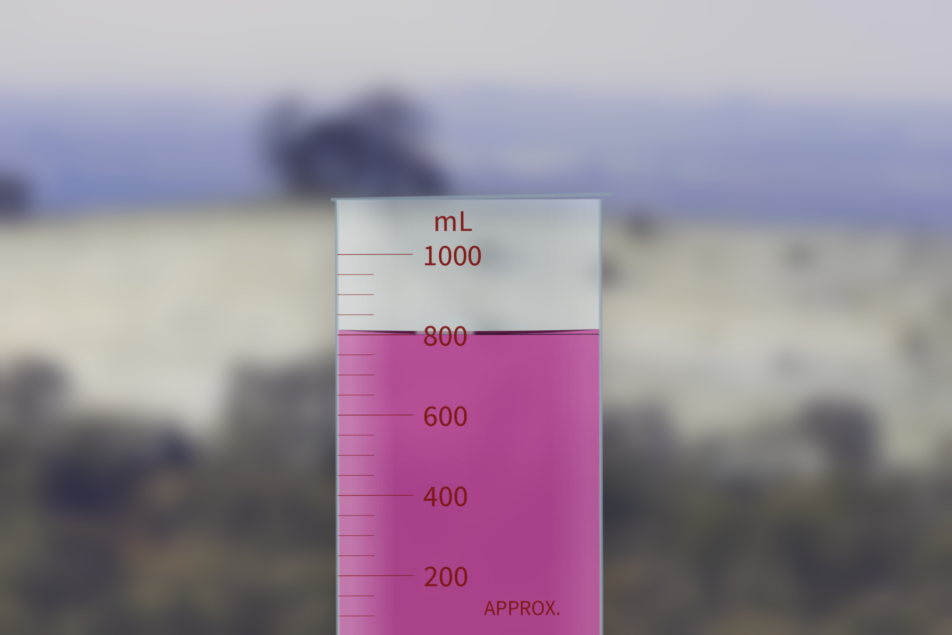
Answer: 800 (mL)
